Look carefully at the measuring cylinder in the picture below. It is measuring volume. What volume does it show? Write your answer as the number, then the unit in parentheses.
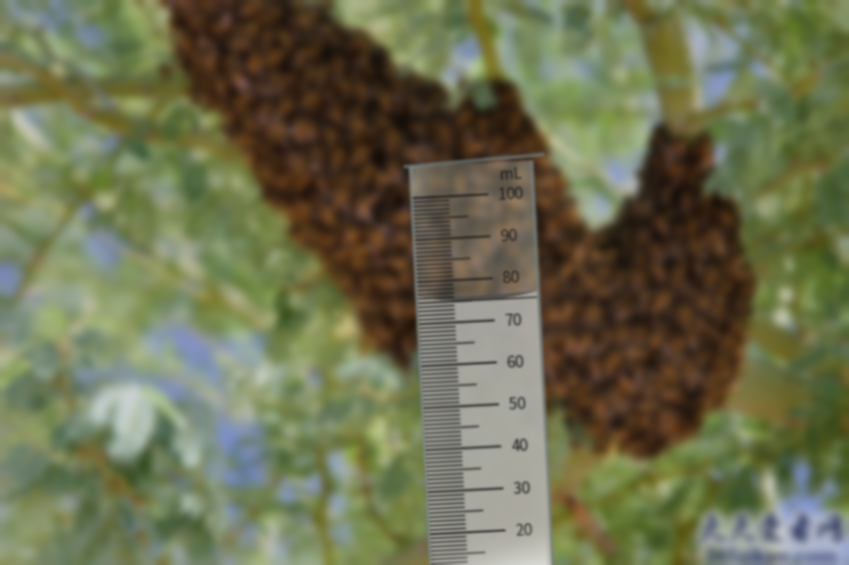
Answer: 75 (mL)
